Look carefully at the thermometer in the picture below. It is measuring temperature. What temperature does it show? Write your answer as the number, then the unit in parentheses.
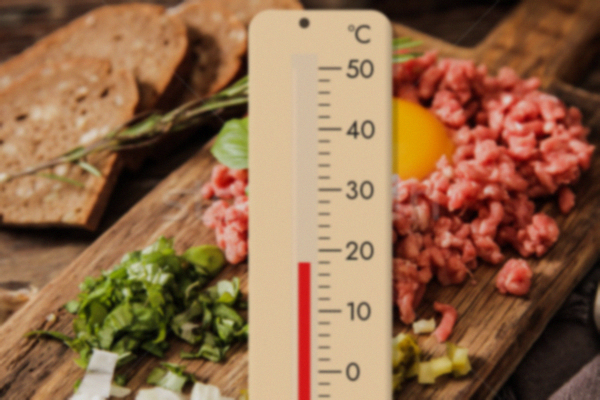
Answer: 18 (°C)
